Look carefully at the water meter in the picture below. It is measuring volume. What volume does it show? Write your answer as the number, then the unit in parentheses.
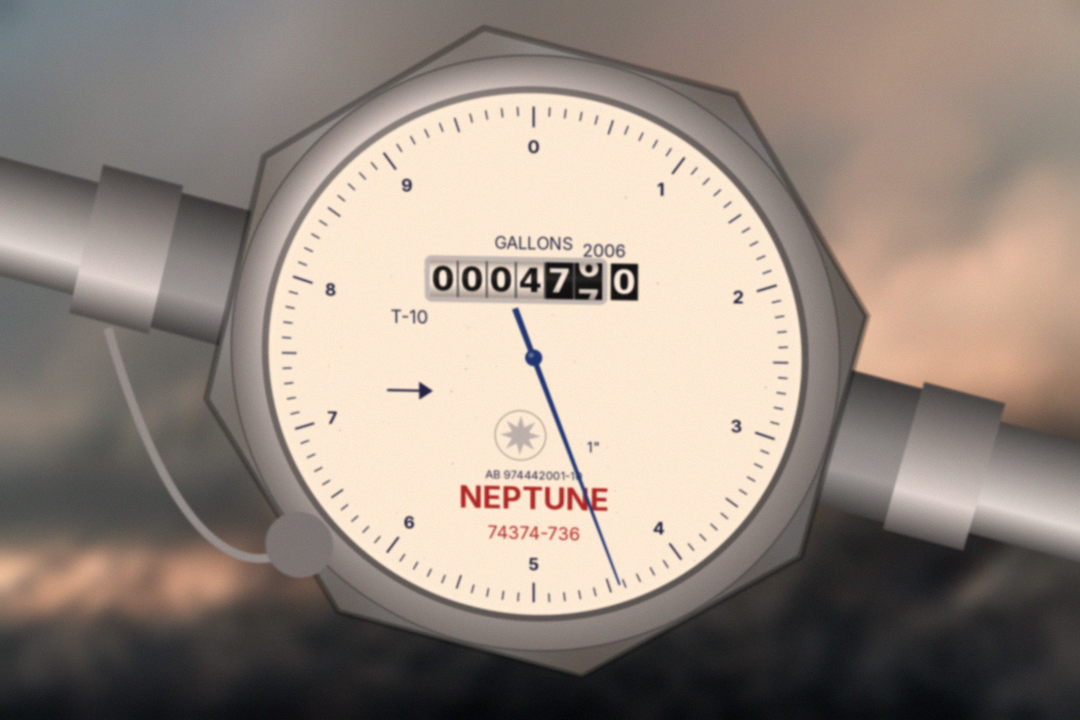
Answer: 4764.4 (gal)
